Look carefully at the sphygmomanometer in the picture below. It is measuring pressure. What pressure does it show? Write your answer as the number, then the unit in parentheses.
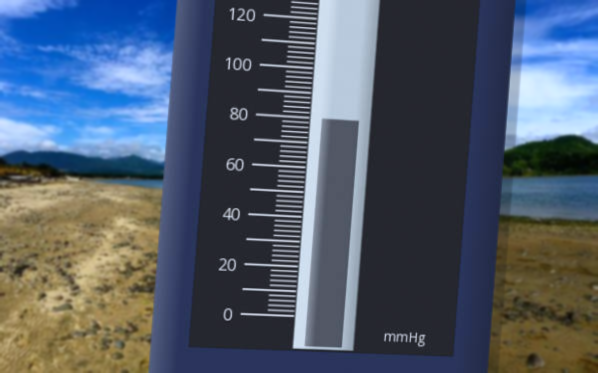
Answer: 80 (mmHg)
